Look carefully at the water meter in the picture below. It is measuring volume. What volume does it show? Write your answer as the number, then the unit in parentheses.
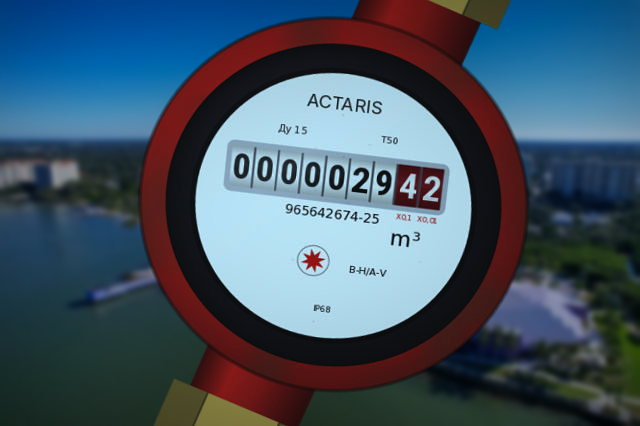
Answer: 29.42 (m³)
